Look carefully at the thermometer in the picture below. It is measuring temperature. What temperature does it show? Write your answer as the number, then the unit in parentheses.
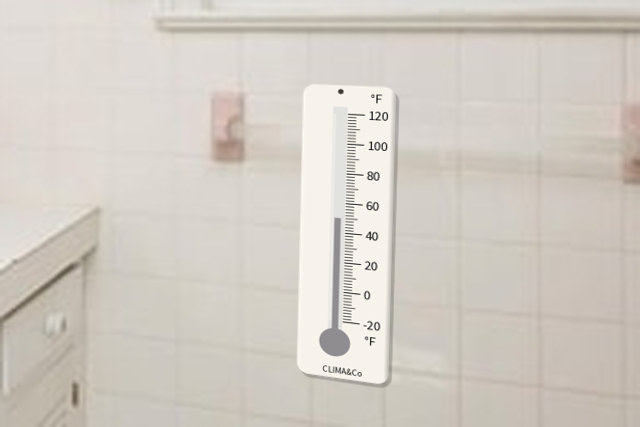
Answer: 50 (°F)
